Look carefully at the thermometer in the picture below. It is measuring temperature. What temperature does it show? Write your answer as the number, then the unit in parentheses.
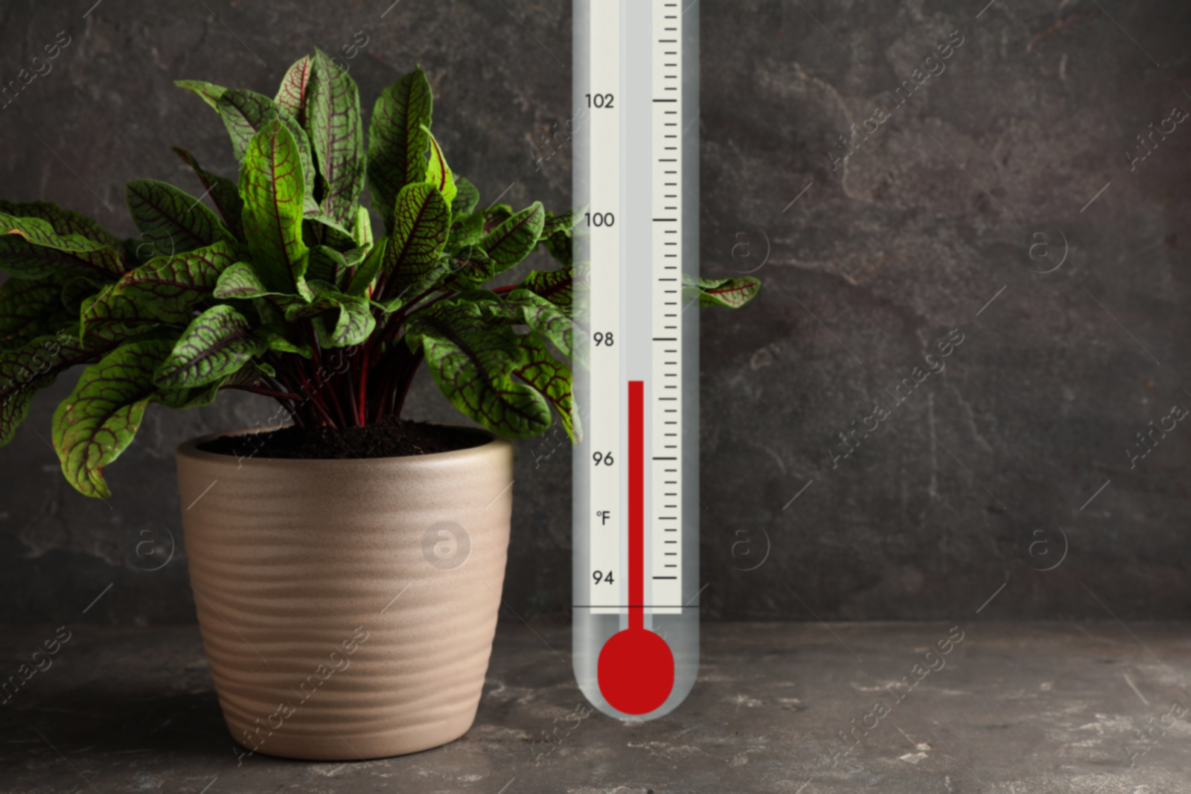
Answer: 97.3 (°F)
